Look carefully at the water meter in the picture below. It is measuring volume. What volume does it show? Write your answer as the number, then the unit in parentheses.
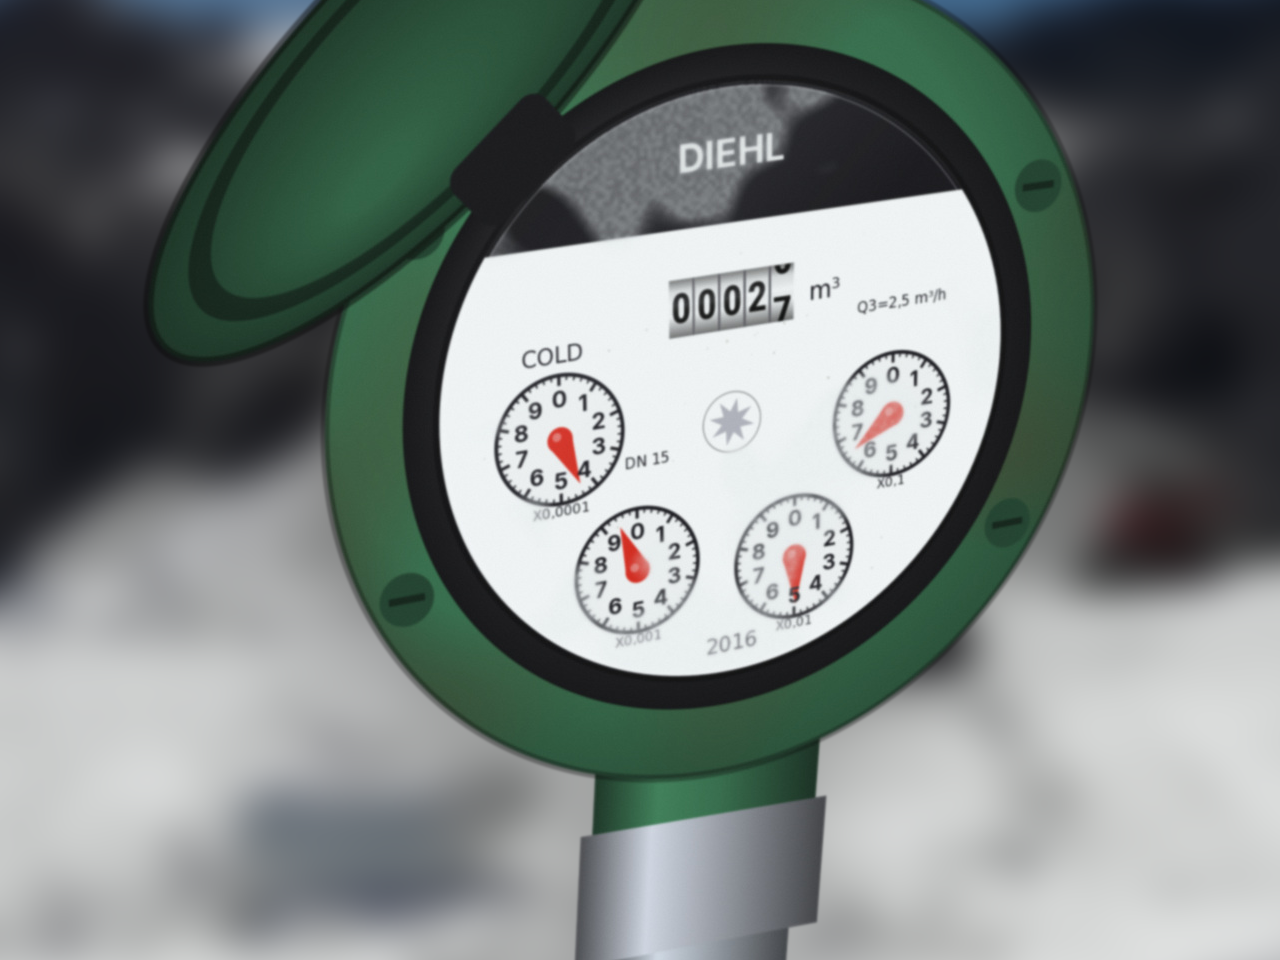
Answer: 26.6494 (m³)
